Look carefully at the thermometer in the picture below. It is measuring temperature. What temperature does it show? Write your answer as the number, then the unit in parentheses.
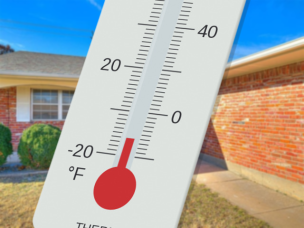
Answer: -12 (°F)
